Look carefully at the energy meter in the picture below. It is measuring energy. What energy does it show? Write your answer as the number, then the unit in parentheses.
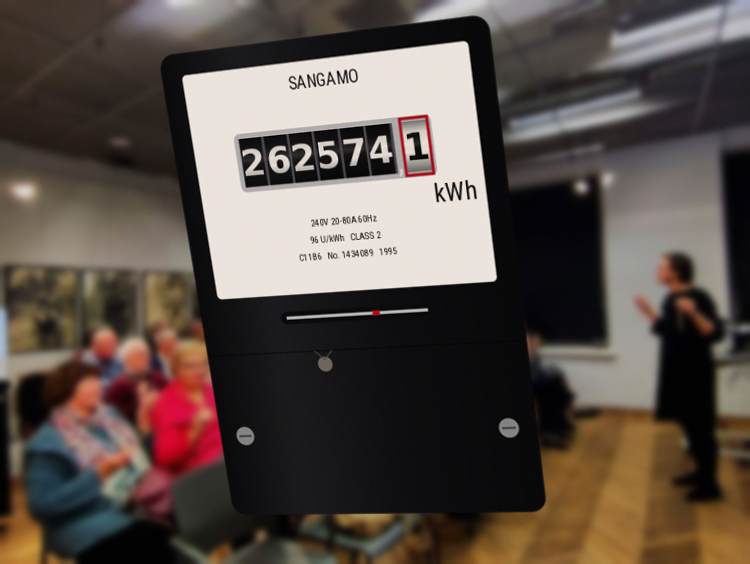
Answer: 262574.1 (kWh)
